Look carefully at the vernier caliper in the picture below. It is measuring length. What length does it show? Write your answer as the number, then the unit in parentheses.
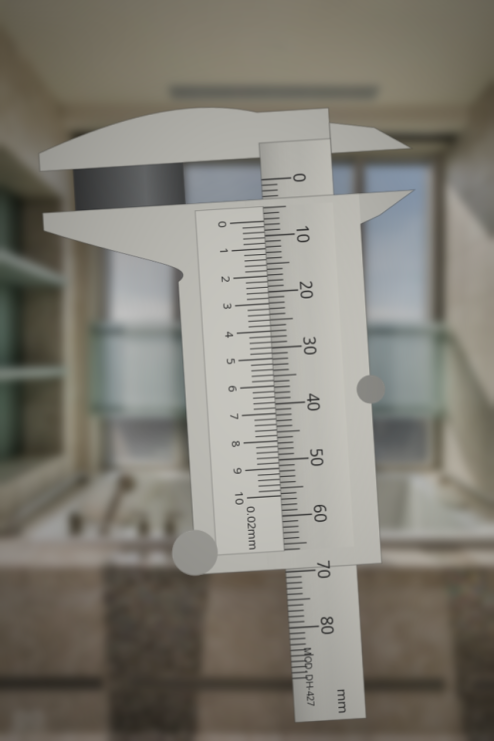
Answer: 7.4 (mm)
